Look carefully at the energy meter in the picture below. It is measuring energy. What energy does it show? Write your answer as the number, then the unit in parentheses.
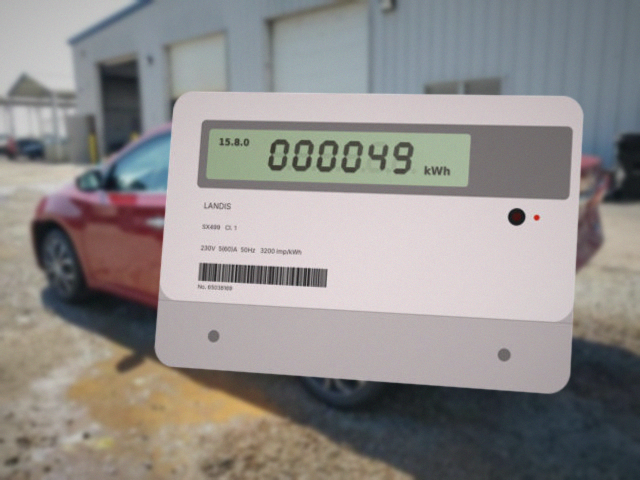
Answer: 49 (kWh)
